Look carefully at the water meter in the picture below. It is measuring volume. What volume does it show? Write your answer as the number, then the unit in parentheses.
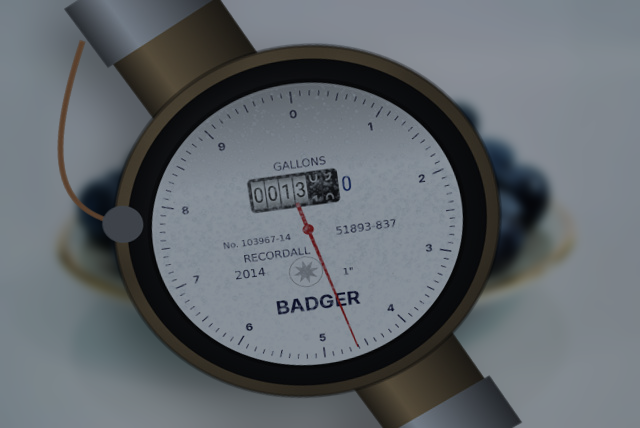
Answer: 13094.6 (gal)
